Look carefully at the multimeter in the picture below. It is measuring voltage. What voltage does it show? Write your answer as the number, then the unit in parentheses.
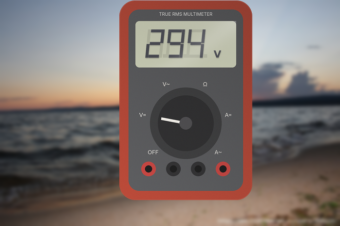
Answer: 294 (V)
